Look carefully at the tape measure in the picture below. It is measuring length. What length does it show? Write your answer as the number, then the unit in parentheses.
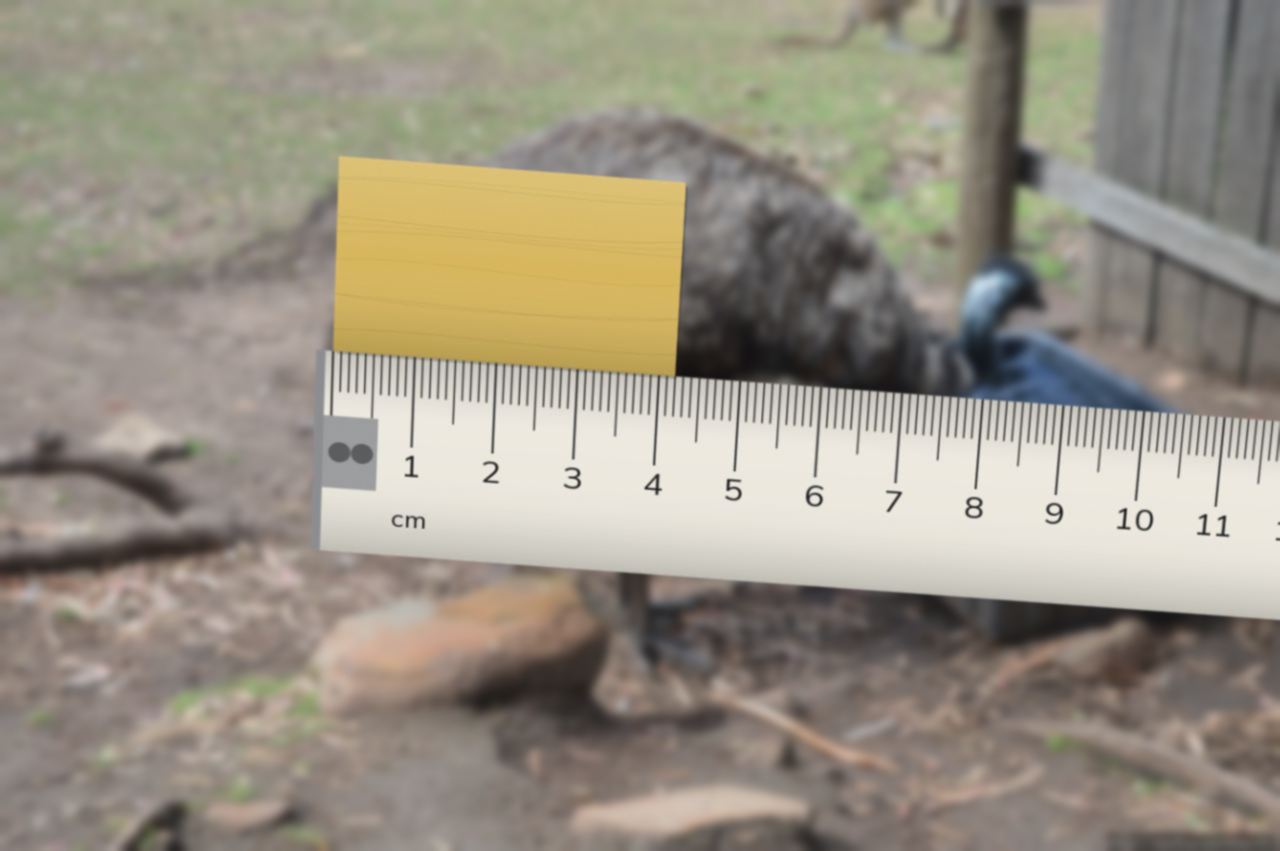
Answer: 4.2 (cm)
